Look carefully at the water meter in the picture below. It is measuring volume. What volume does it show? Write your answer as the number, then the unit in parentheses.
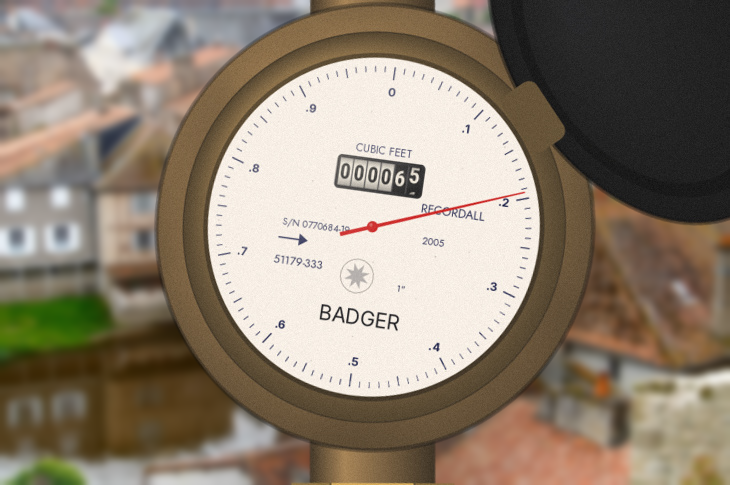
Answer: 65.19 (ft³)
